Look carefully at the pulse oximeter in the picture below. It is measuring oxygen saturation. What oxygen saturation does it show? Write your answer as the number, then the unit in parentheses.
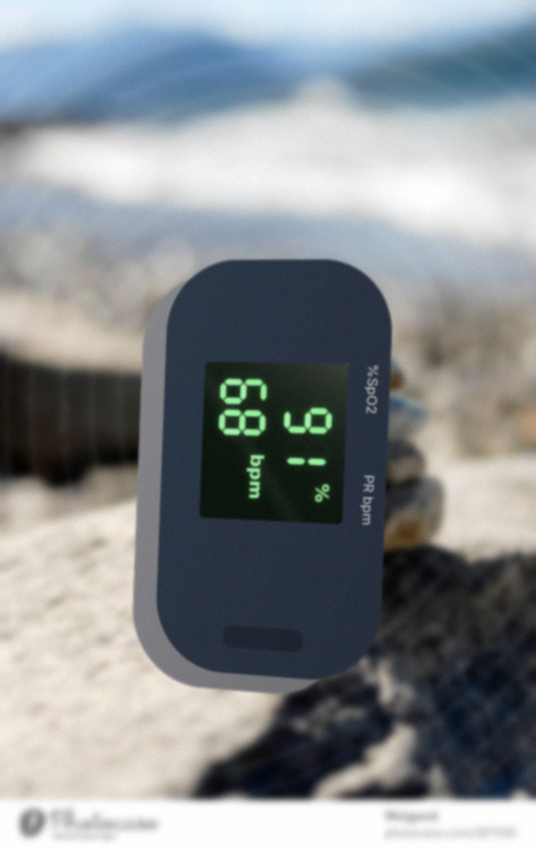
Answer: 91 (%)
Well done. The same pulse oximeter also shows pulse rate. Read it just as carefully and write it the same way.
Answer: 68 (bpm)
